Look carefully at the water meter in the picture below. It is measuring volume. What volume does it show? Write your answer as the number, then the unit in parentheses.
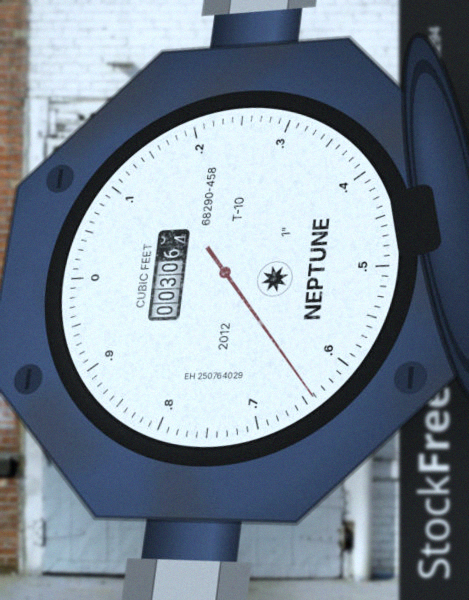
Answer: 3063.64 (ft³)
